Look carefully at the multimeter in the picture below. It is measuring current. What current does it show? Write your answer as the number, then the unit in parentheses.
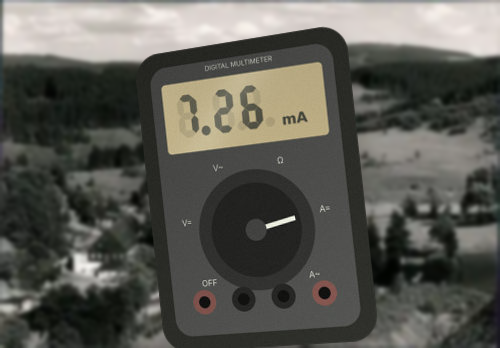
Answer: 7.26 (mA)
